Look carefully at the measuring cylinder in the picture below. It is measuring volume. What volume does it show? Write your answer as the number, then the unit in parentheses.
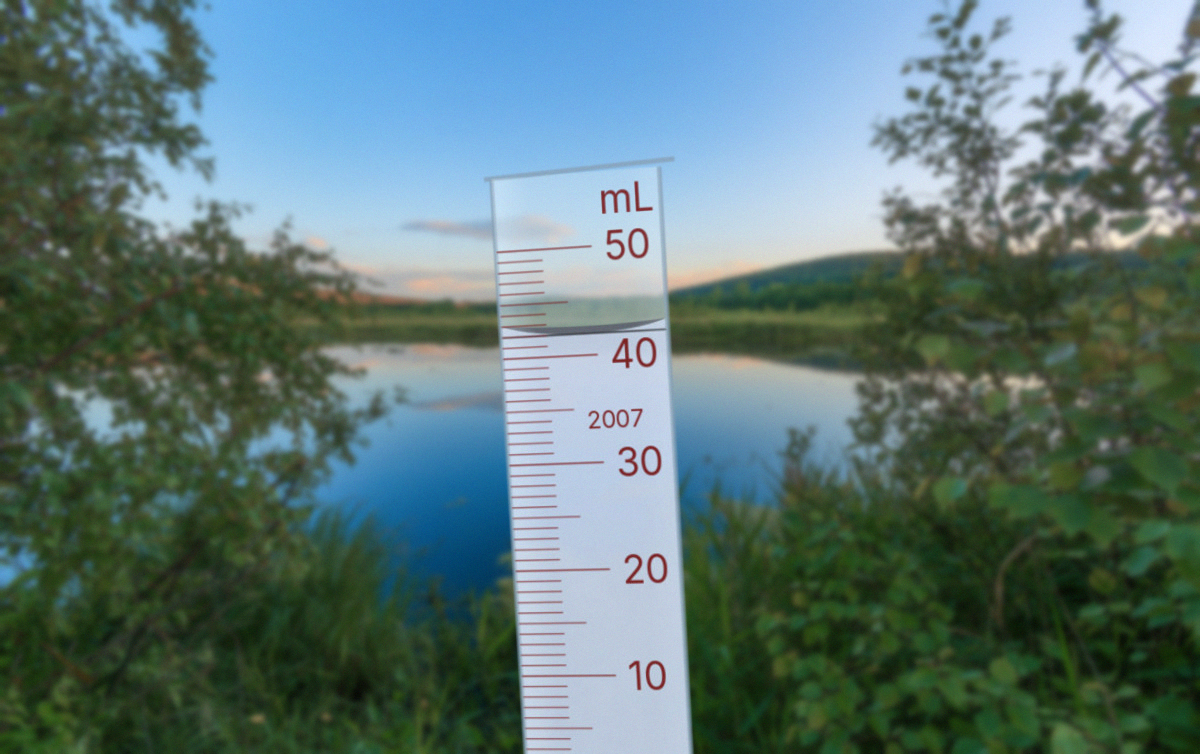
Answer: 42 (mL)
